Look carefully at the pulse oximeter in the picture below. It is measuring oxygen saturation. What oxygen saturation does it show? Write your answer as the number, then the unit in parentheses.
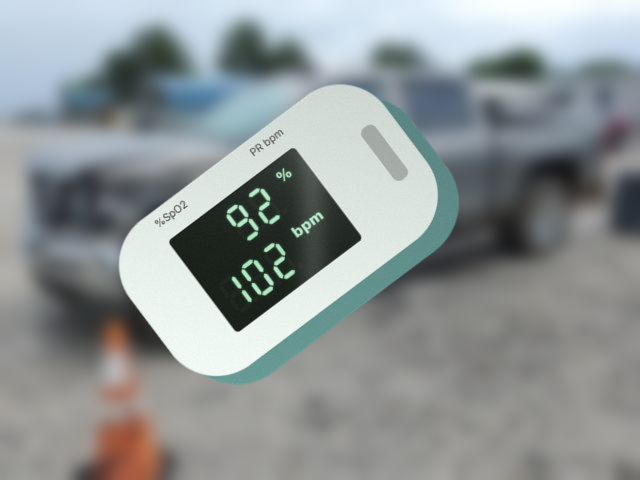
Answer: 92 (%)
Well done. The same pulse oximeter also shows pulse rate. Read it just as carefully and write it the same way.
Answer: 102 (bpm)
